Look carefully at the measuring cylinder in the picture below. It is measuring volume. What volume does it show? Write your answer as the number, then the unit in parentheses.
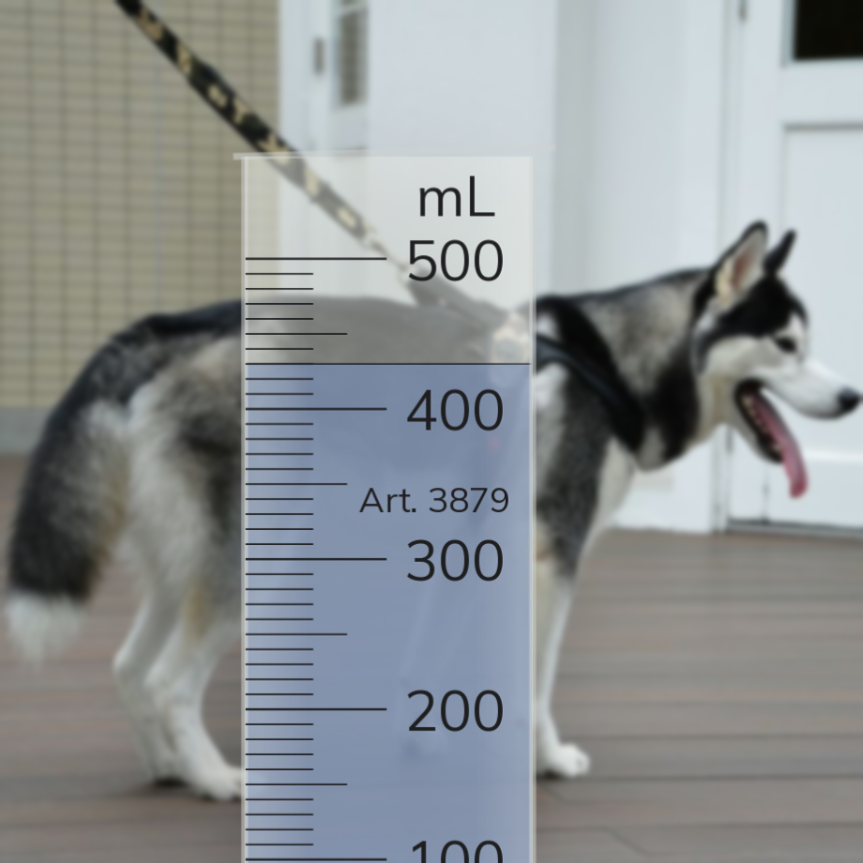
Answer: 430 (mL)
